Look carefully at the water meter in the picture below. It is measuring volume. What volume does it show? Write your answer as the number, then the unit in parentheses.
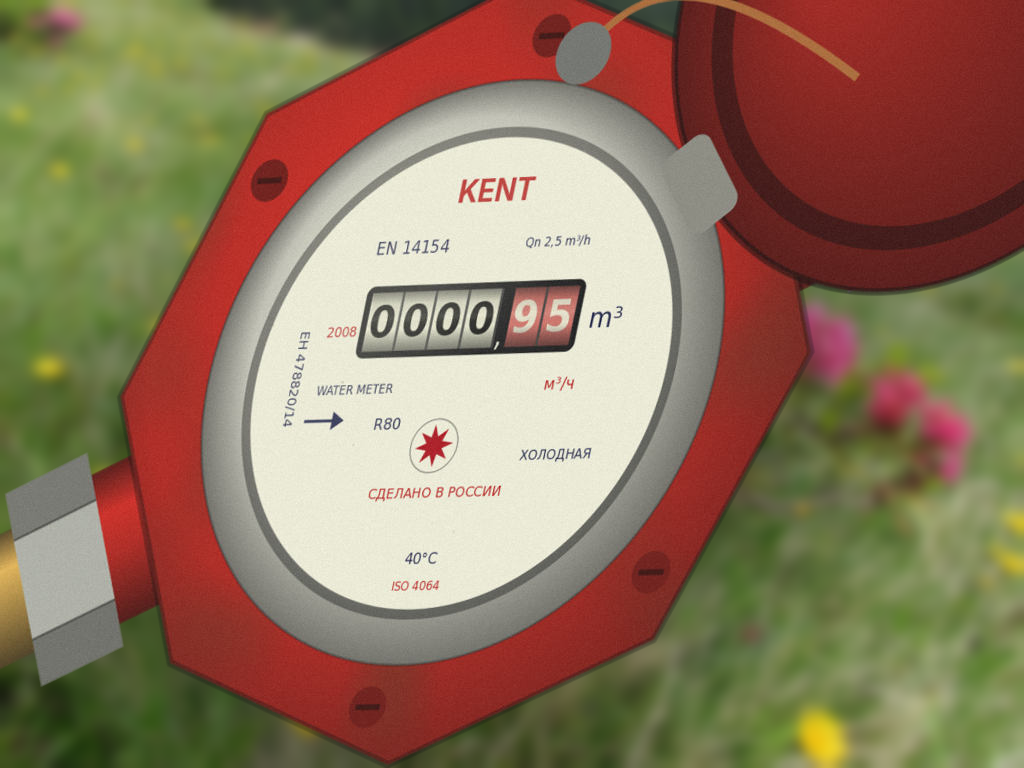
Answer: 0.95 (m³)
